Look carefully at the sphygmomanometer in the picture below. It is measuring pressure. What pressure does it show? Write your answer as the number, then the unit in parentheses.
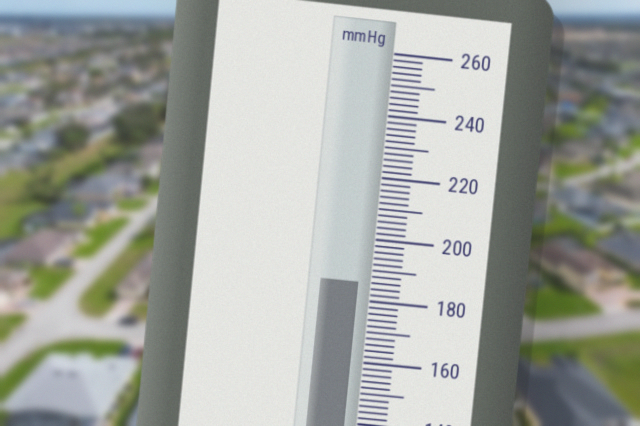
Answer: 186 (mmHg)
